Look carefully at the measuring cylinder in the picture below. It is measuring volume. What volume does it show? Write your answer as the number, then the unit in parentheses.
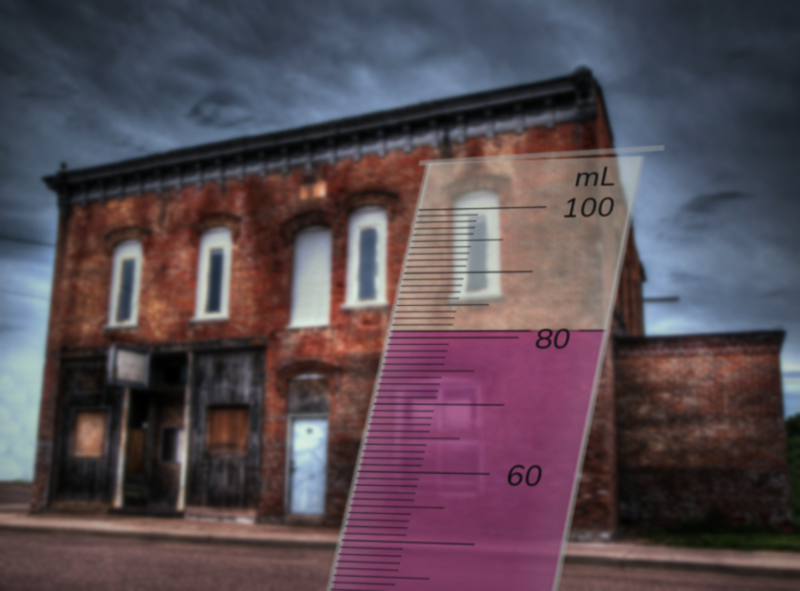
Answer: 81 (mL)
